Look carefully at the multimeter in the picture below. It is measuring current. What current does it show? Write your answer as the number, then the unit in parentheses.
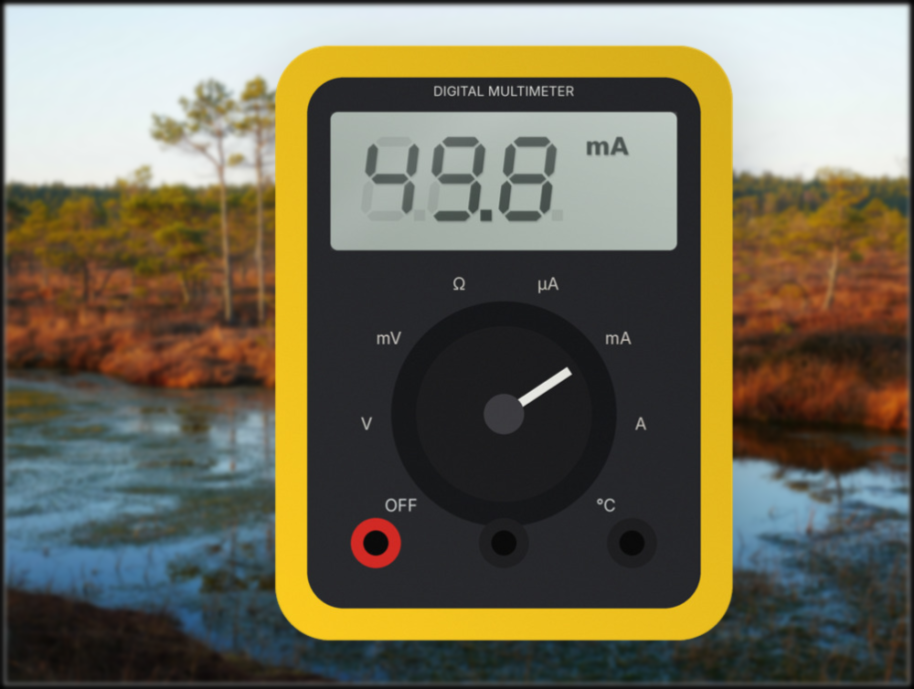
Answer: 49.8 (mA)
